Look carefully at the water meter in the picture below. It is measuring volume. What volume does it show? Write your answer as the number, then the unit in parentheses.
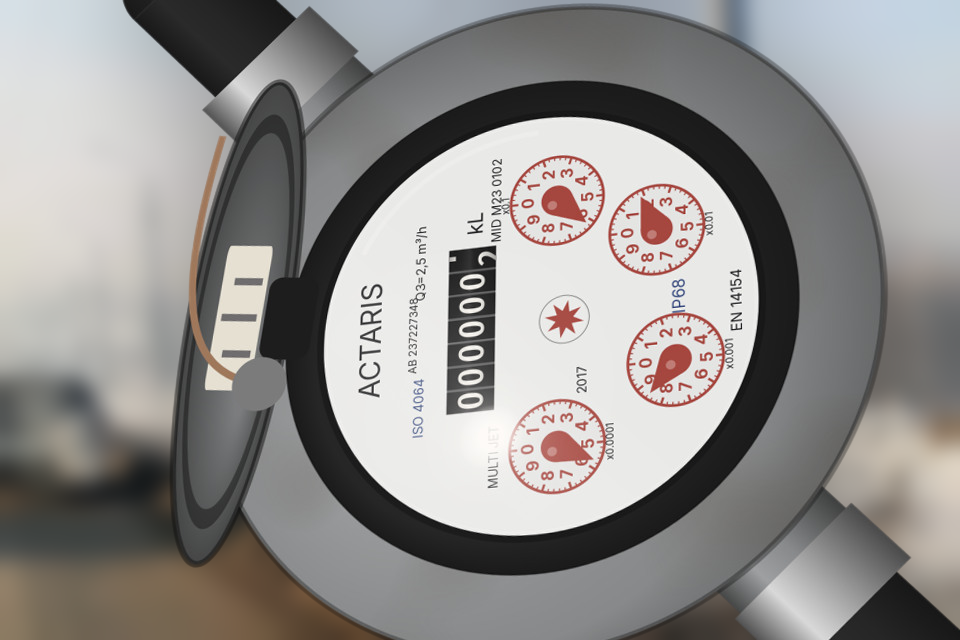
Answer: 1.6185 (kL)
